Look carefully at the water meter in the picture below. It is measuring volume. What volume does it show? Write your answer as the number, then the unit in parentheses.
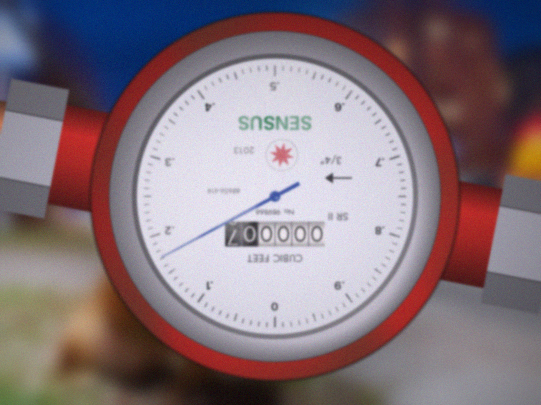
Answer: 7.17 (ft³)
